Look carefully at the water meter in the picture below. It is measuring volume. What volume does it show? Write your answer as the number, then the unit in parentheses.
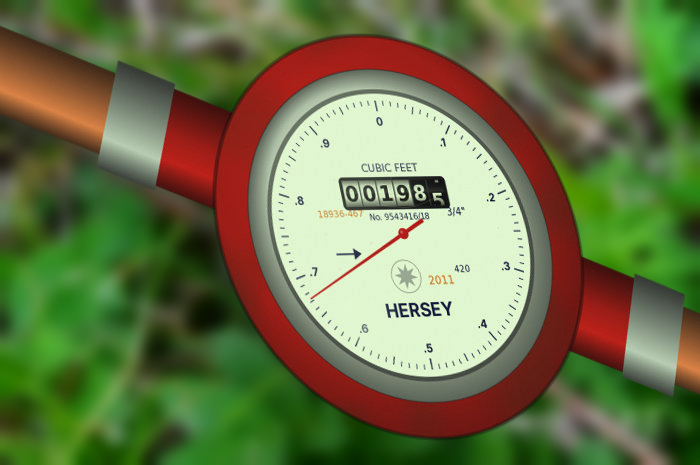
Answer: 1984.67 (ft³)
